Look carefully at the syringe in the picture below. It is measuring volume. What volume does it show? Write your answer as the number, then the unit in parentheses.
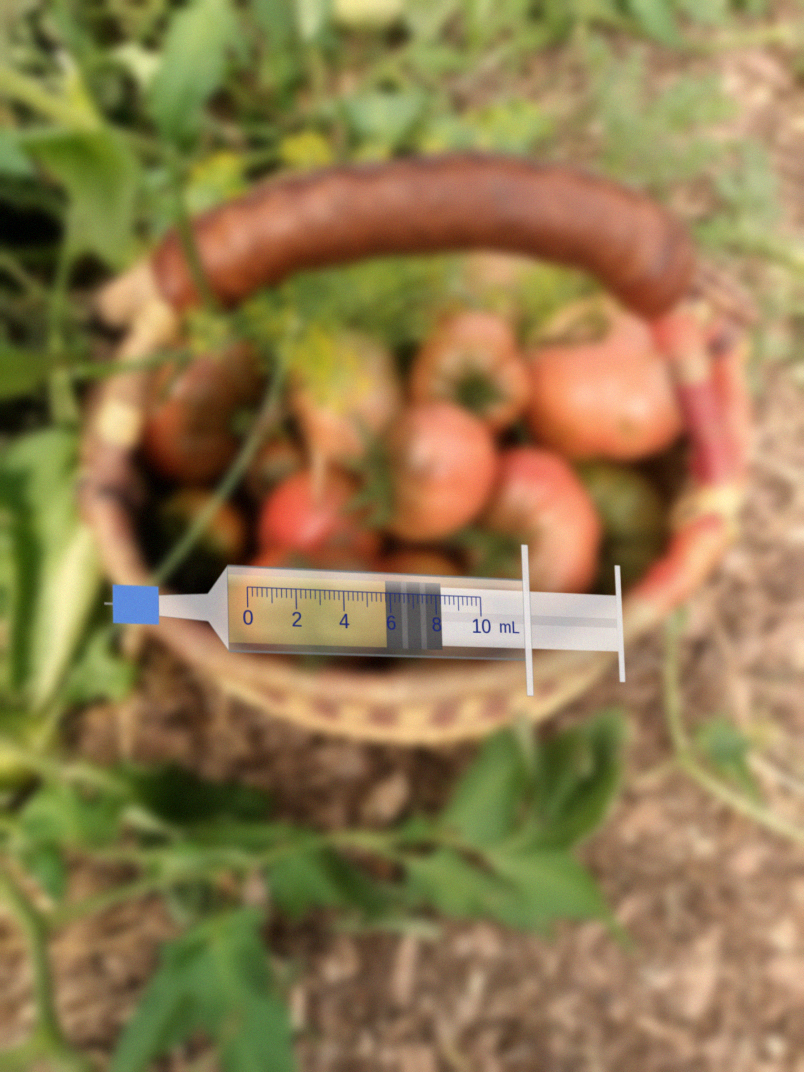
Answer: 5.8 (mL)
